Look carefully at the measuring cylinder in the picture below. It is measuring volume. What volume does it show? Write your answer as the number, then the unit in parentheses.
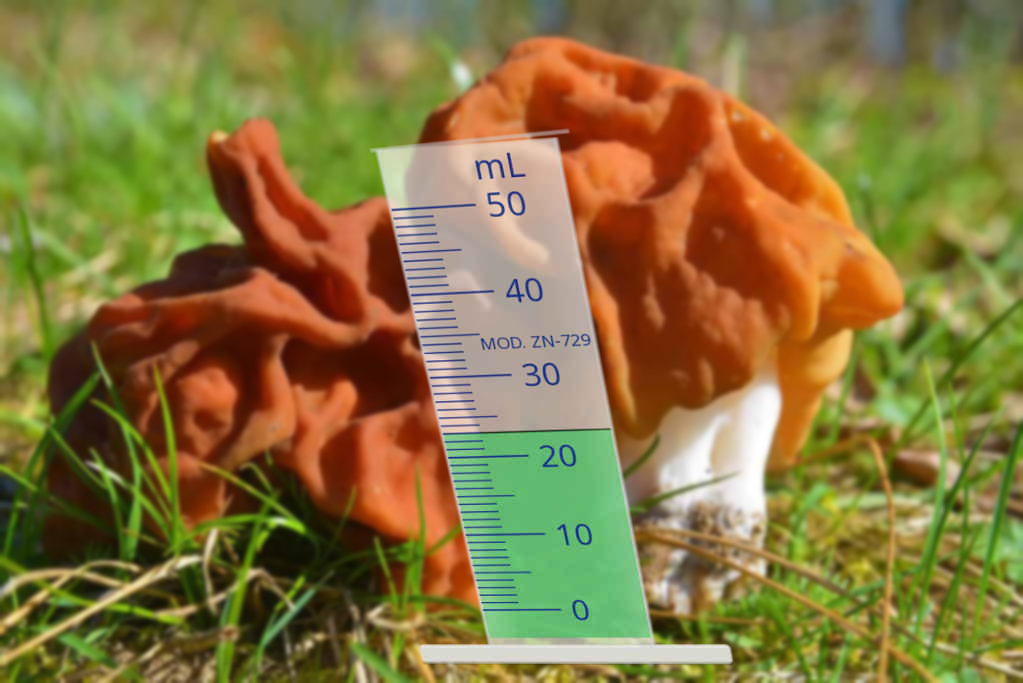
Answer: 23 (mL)
